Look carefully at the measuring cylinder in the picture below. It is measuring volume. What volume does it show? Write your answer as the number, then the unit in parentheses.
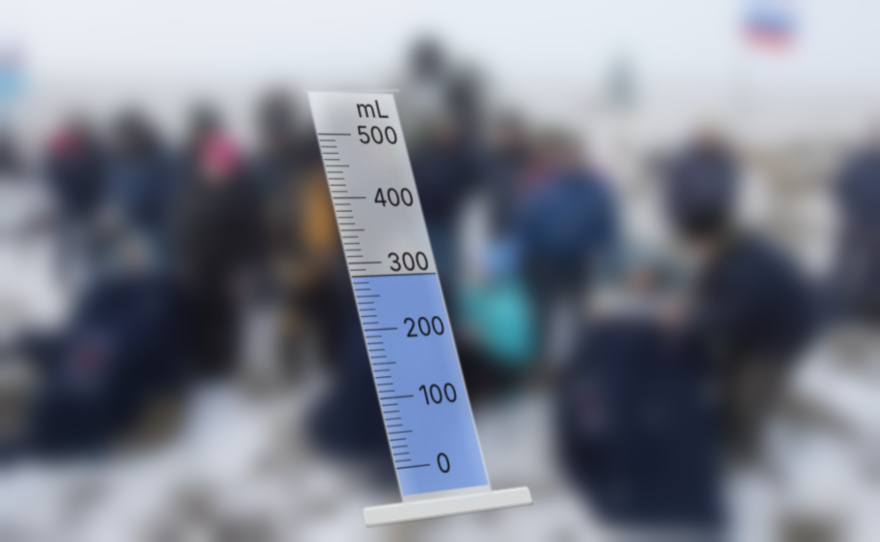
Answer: 280 (mL)
